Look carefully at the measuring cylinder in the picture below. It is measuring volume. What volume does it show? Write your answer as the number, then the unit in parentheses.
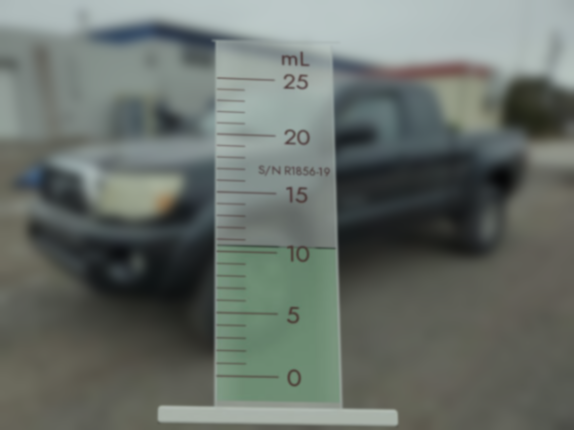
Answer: 10.5 (mL)
